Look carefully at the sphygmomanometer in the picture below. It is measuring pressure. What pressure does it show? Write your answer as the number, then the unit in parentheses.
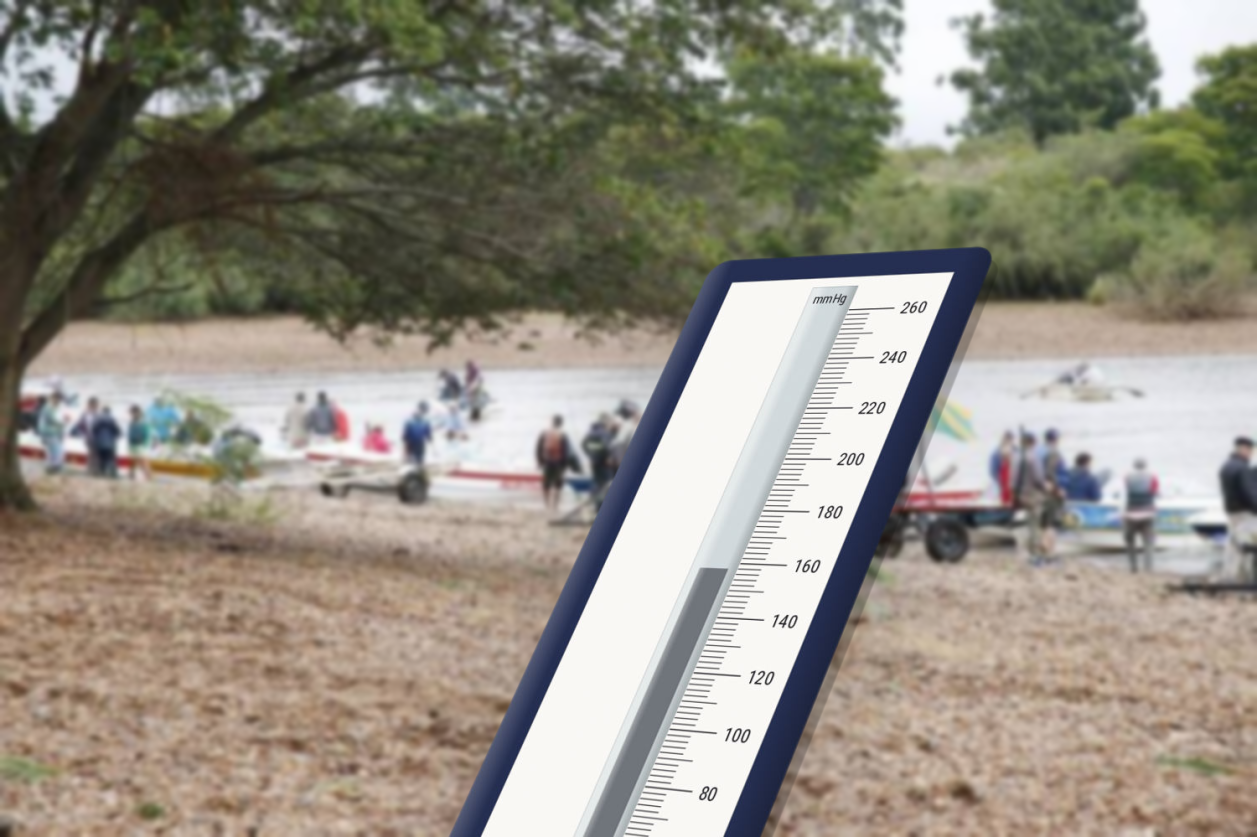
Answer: 158 (mmHg)
